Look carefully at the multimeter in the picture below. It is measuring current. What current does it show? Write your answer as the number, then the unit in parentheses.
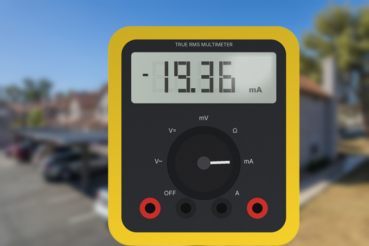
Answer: -19.36 (mA)
